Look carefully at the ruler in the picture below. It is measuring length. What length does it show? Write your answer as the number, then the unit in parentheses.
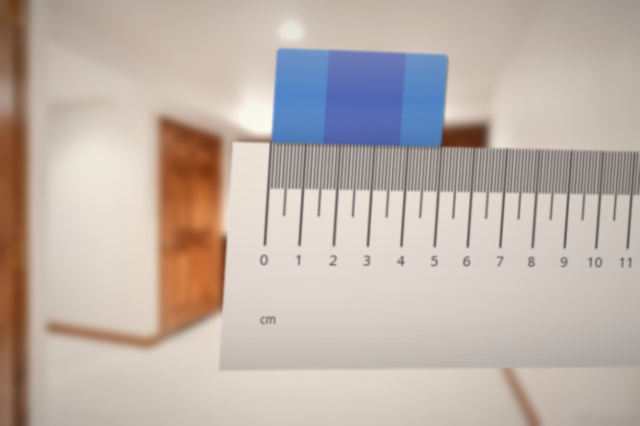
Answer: 5 (cm)
